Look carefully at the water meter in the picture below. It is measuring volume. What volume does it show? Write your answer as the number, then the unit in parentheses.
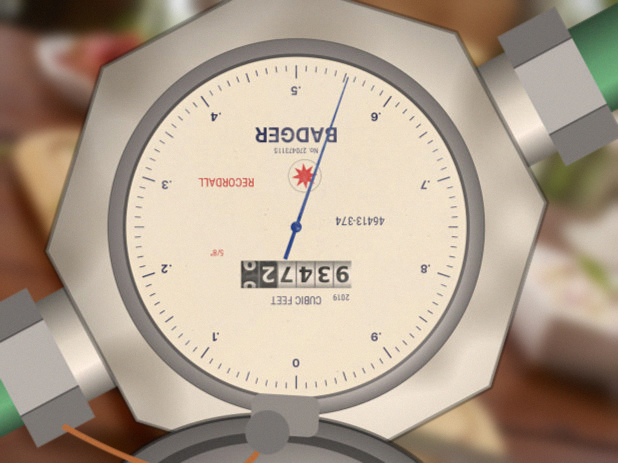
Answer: 934728.55 (ft³)
